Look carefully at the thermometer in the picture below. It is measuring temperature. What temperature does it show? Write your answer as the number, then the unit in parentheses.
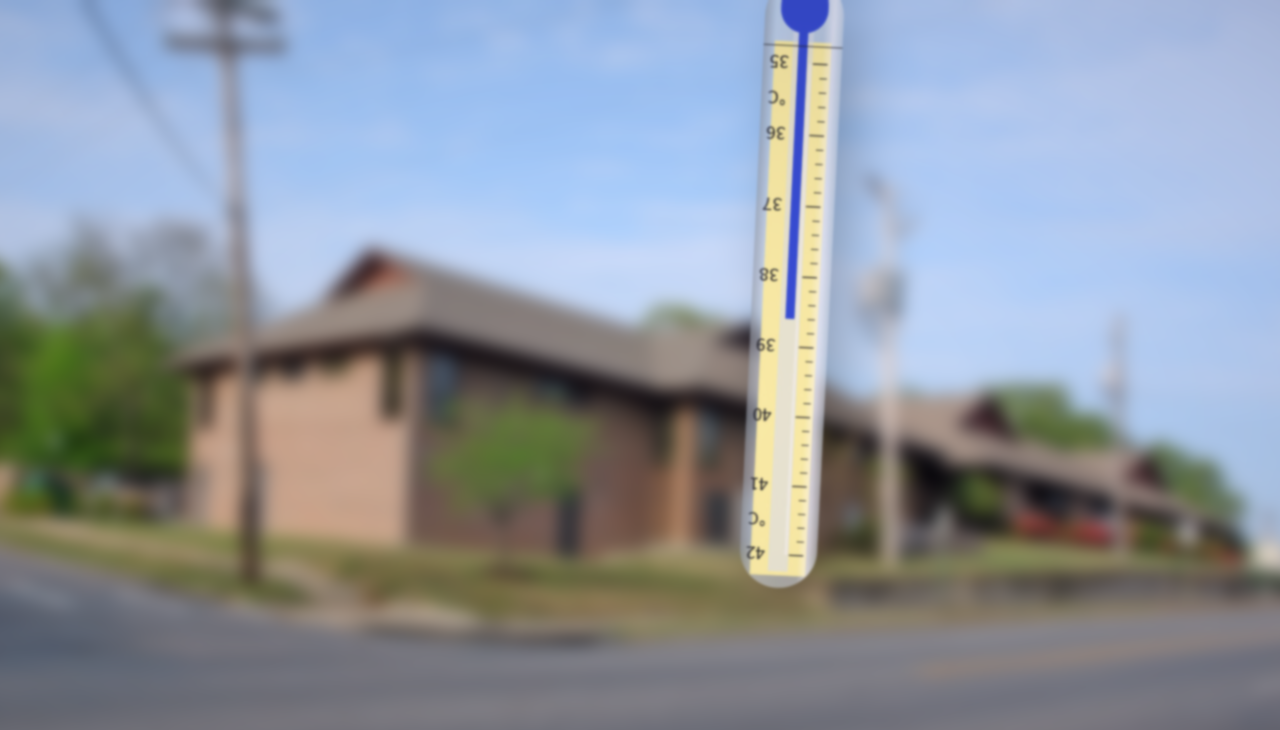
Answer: 38.6 (°C)
